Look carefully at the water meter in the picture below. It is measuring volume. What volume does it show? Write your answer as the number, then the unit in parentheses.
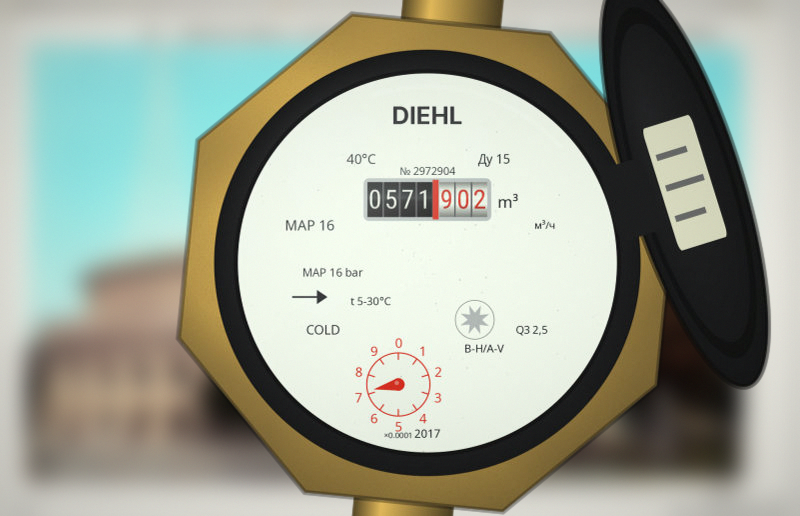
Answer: 571.9027 (m³)
